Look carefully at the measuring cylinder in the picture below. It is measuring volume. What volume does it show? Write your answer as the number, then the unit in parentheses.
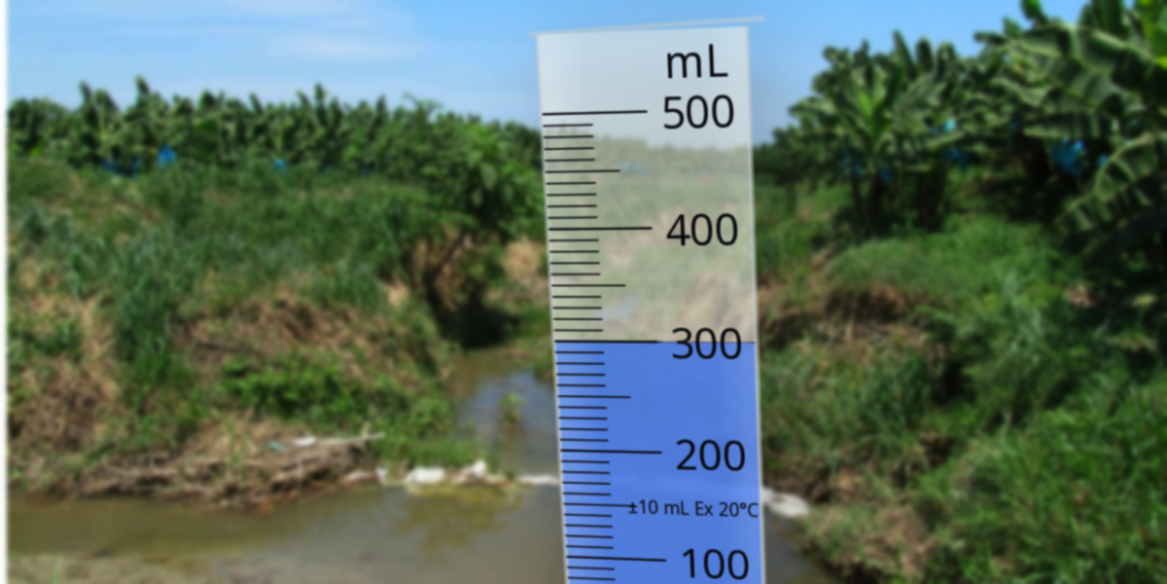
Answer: 300 (mL)
